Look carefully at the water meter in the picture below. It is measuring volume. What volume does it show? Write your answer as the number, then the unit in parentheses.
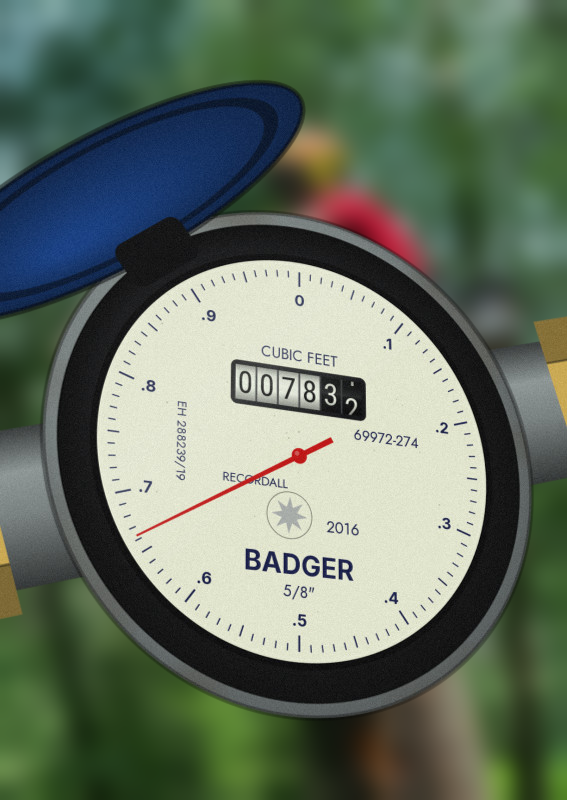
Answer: 7831.66 (ft³)
